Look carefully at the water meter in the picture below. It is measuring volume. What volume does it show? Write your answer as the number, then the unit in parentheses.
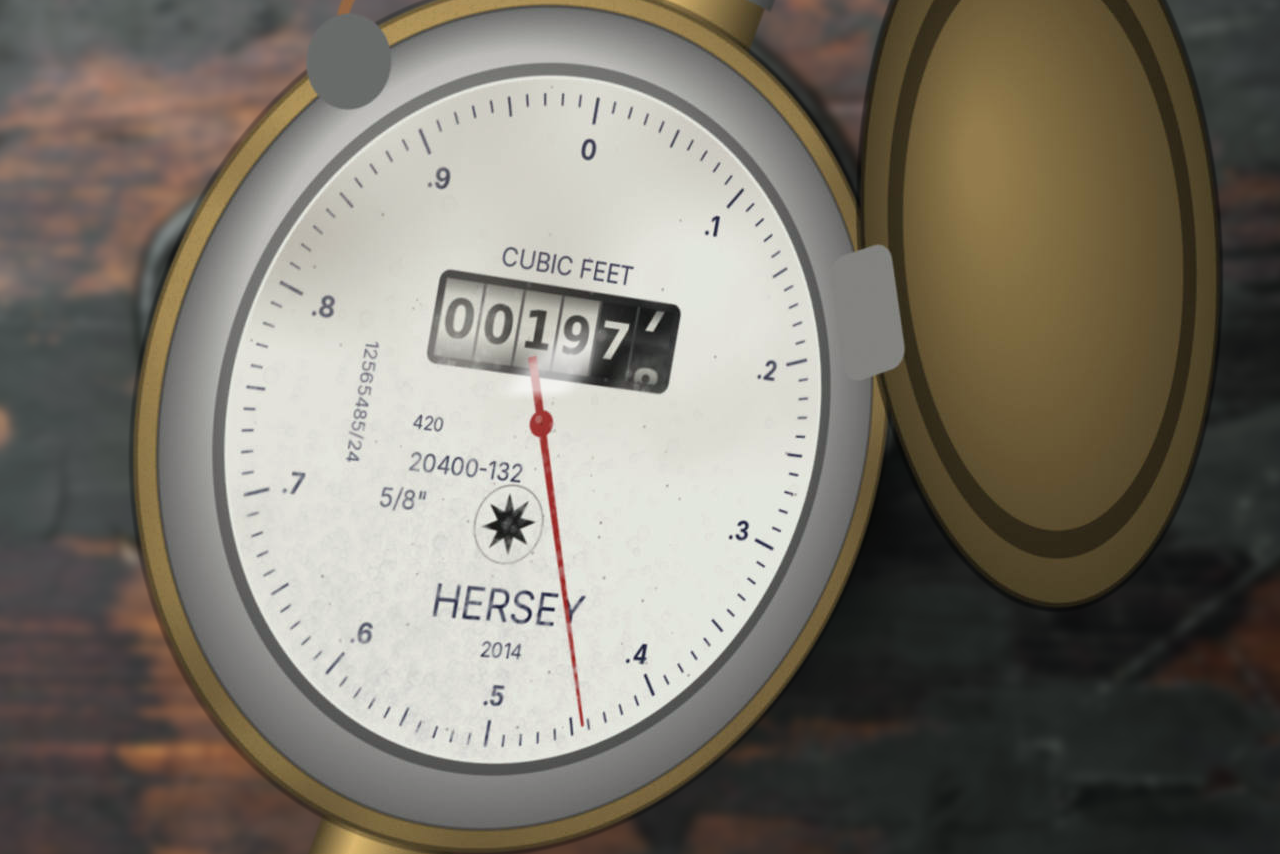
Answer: 1977.44 (ft³)
